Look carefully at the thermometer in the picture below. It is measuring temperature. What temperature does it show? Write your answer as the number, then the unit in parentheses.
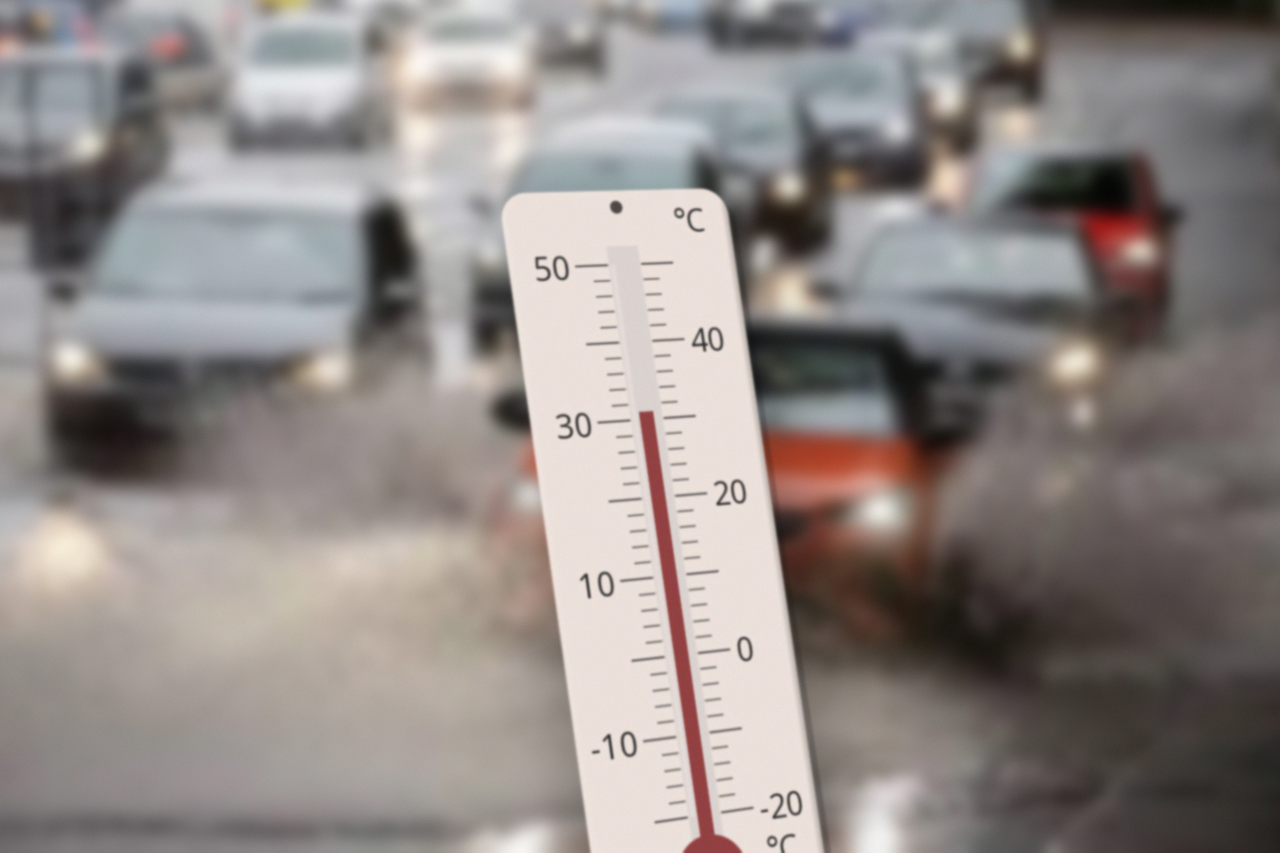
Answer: 31 (°C)
